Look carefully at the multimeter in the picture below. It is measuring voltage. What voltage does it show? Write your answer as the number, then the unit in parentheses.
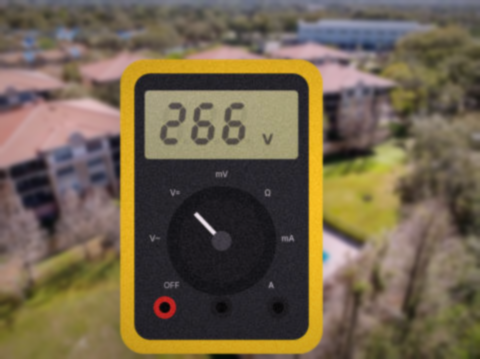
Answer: 266 (V)
